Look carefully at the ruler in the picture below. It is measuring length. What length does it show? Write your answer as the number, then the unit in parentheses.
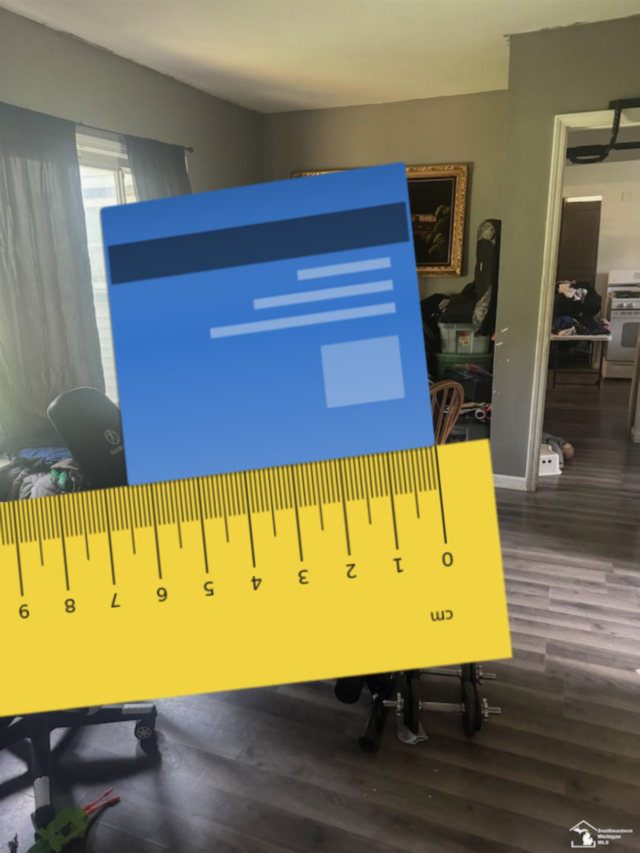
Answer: 6.5 (cm)
